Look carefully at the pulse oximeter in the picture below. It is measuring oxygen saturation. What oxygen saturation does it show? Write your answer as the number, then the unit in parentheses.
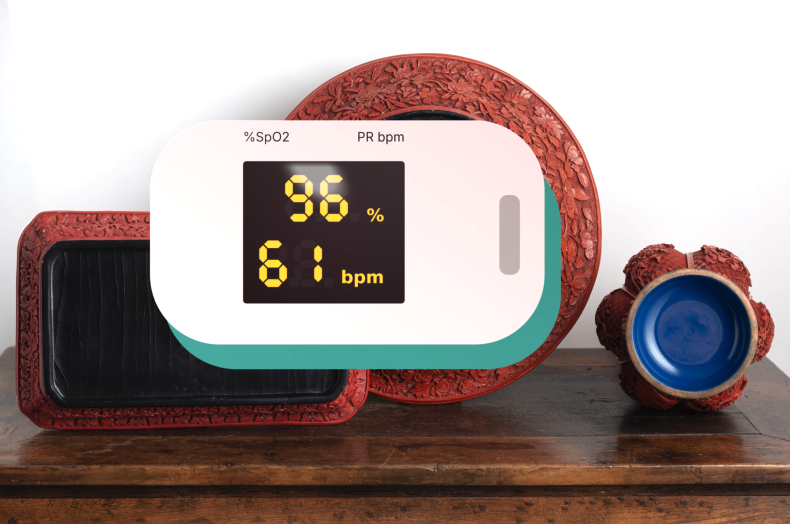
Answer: 96 (%)
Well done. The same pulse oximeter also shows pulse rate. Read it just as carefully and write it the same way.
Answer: 61 (bpm)
